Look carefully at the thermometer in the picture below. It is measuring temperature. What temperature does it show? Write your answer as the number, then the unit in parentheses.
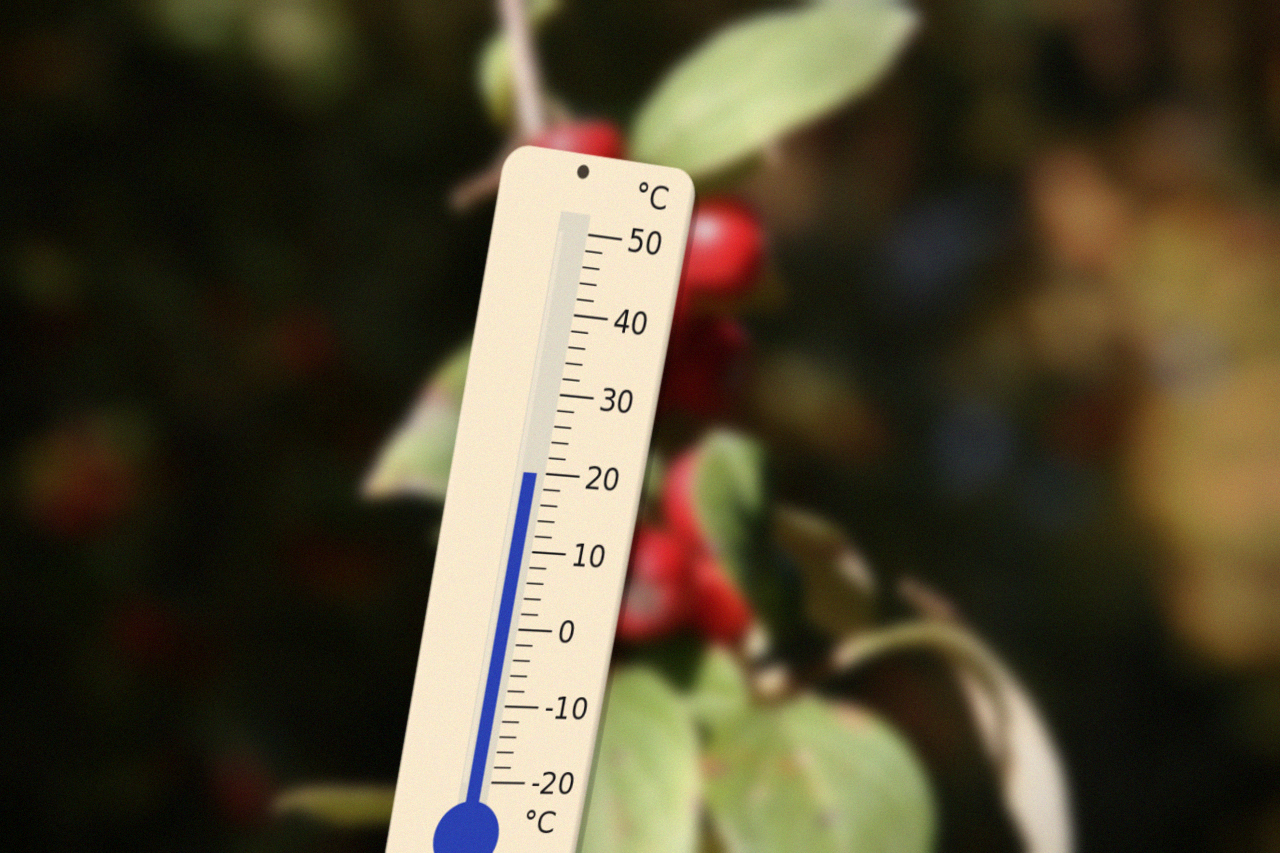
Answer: 20 (°C)
